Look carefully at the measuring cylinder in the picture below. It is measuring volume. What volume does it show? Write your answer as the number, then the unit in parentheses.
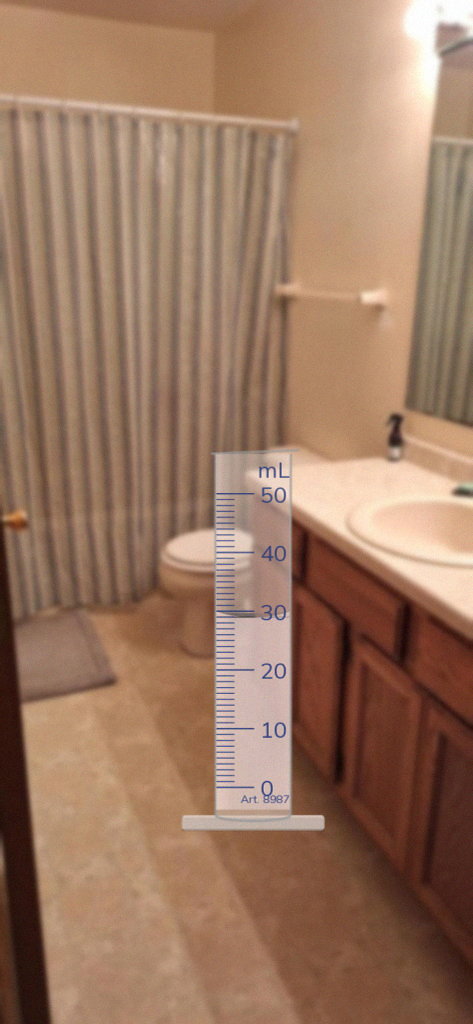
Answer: 29 (mL)
